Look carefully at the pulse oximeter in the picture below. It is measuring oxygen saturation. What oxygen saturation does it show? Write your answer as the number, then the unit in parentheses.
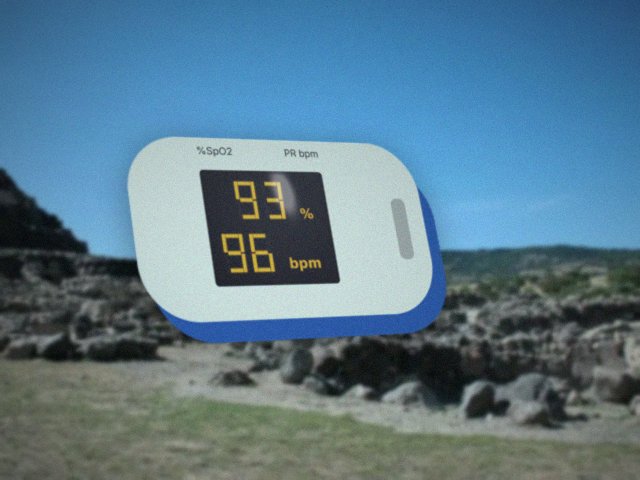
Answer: 93 (%)
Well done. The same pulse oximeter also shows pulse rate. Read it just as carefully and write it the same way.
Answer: 96 (bpm)
